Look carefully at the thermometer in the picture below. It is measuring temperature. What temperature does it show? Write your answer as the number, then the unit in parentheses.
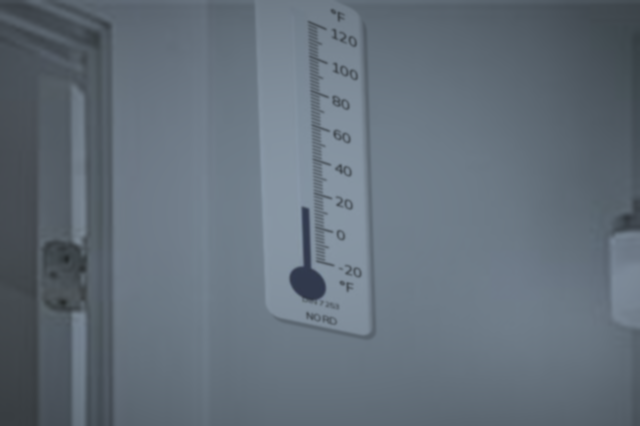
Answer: 10 (°F)
